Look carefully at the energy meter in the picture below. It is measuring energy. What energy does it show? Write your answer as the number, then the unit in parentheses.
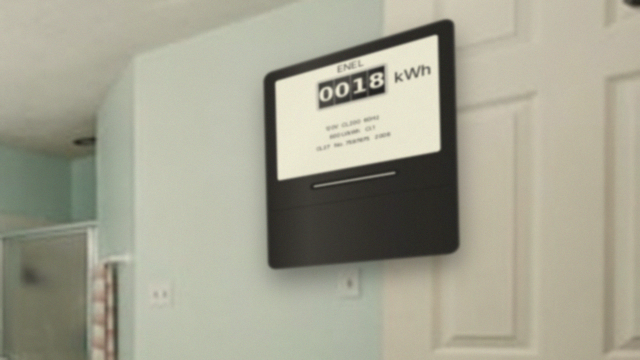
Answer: 18 (kWh)
